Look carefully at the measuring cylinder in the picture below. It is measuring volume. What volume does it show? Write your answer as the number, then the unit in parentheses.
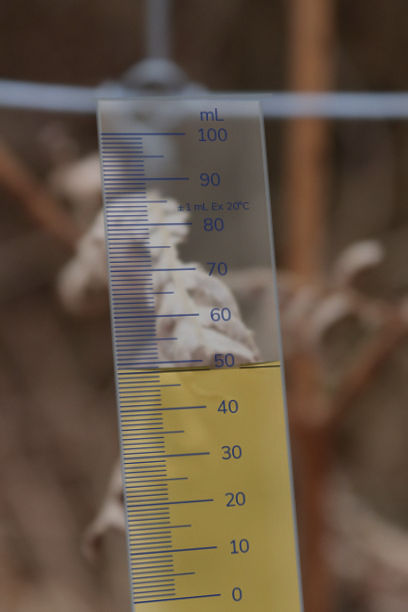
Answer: 48 (mL)
